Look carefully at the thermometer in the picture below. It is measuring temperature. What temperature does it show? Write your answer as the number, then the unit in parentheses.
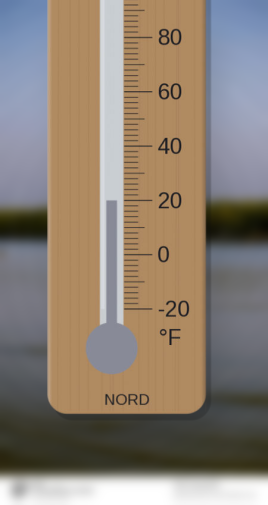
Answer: 20 (°F)
